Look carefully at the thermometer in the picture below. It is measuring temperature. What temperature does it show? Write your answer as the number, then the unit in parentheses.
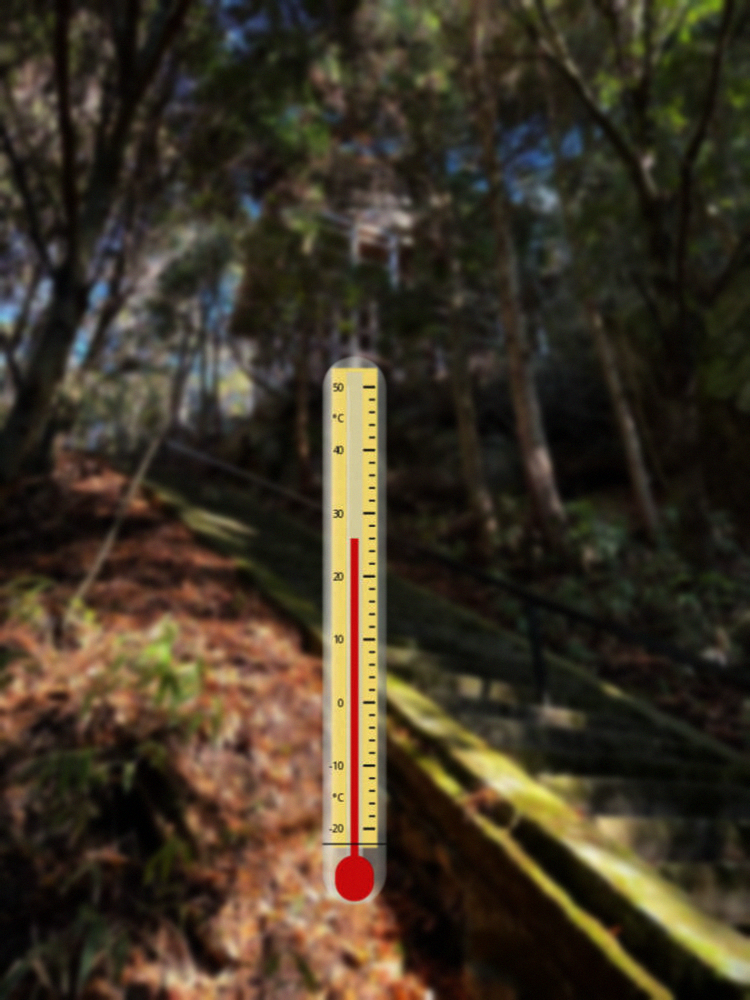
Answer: 26 (°C)
